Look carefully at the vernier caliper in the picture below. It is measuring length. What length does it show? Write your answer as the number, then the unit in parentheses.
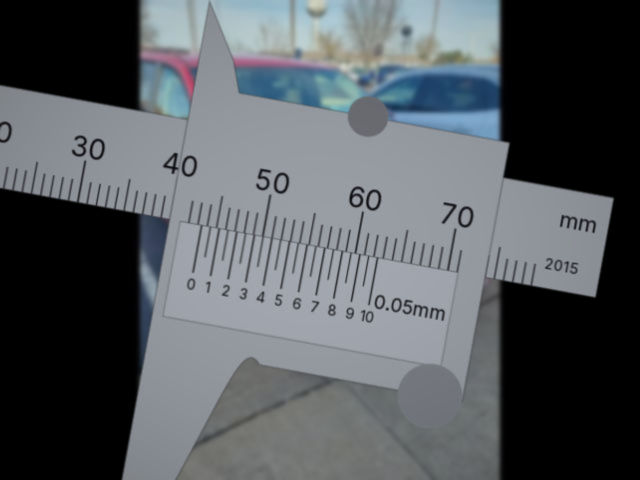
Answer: 43.4 (mm)
